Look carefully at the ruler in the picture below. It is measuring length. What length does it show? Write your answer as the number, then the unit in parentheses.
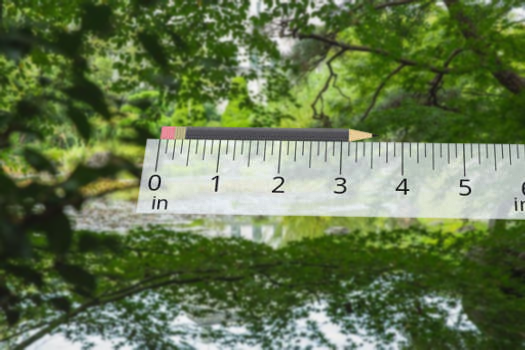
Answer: 3.625 (in)
